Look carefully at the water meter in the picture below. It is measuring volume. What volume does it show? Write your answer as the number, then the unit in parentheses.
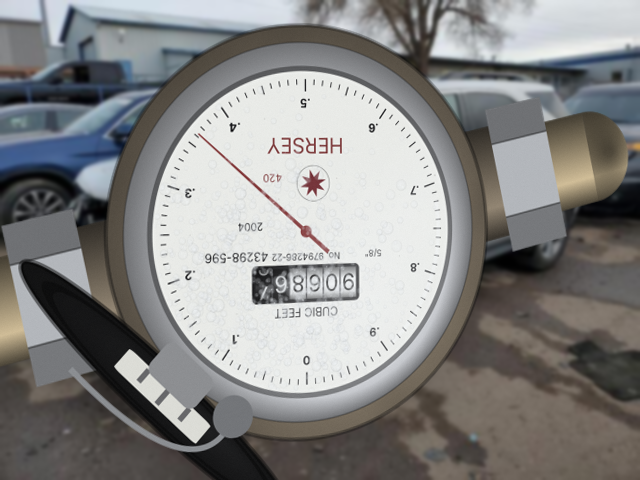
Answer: 906867.36 (ft³)
